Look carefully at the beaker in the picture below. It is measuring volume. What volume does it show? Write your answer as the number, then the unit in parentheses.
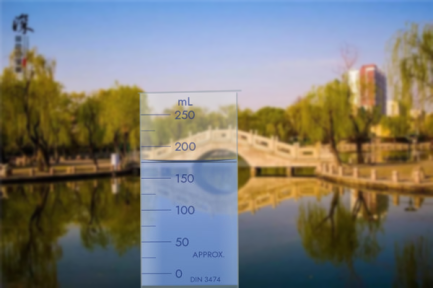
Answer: 175 (mL)
